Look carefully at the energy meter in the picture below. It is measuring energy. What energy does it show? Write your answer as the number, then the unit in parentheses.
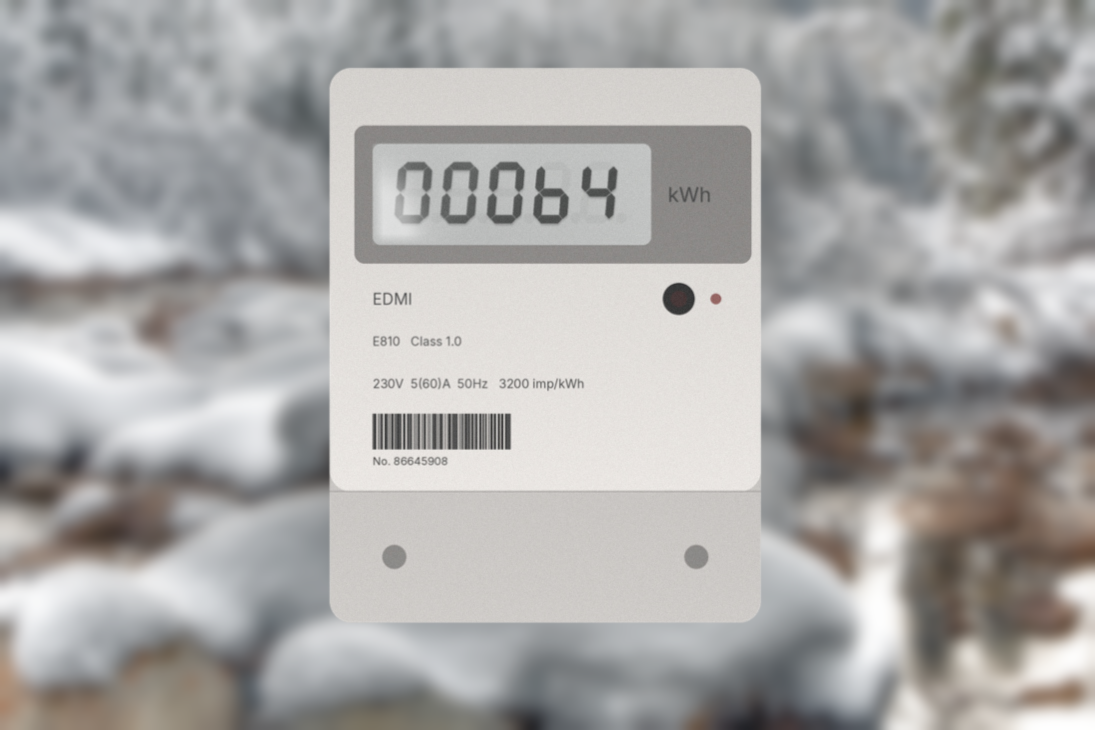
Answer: 64 (kWh)
